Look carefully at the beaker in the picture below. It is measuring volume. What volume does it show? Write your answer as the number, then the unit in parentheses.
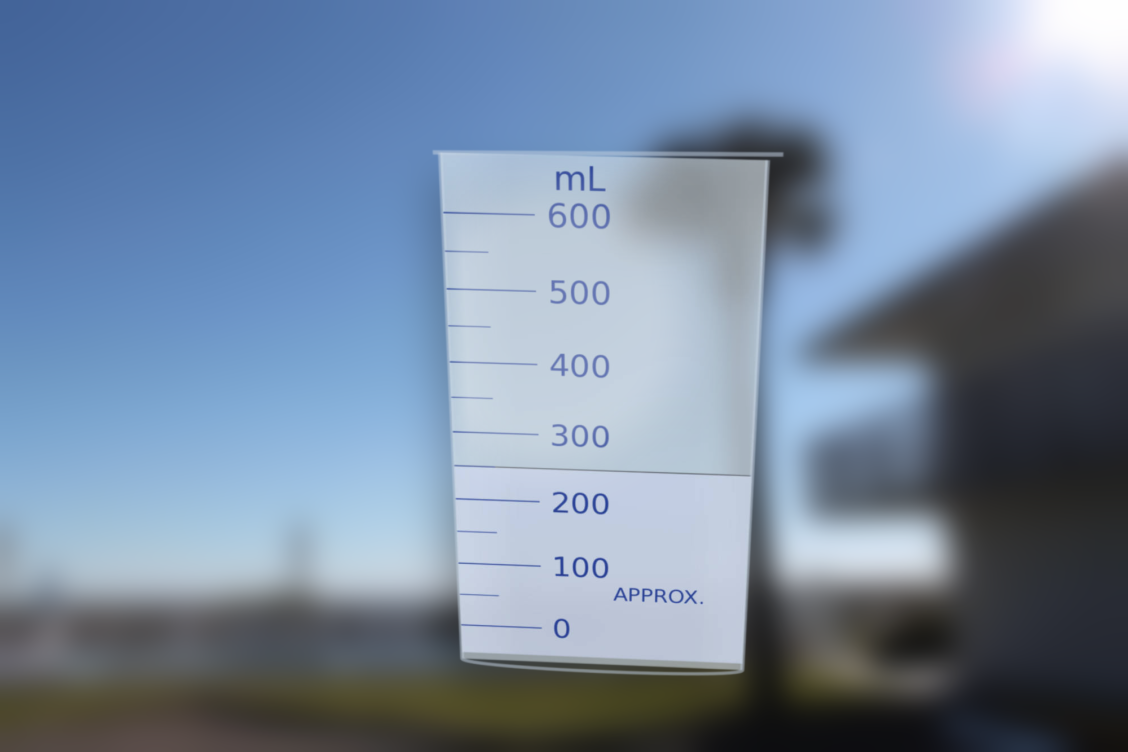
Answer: 250 (mL)
